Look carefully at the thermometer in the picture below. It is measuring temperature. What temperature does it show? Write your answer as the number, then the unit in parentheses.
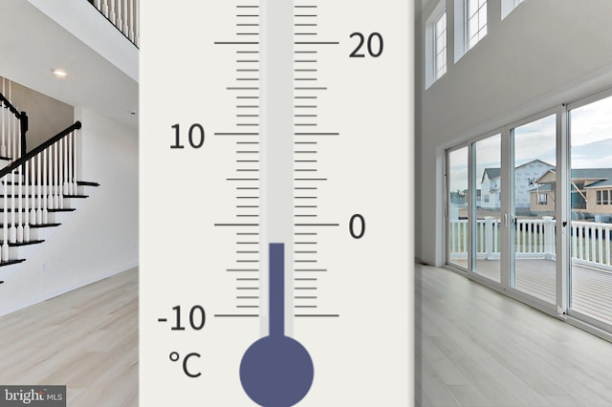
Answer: -2 (°C)
